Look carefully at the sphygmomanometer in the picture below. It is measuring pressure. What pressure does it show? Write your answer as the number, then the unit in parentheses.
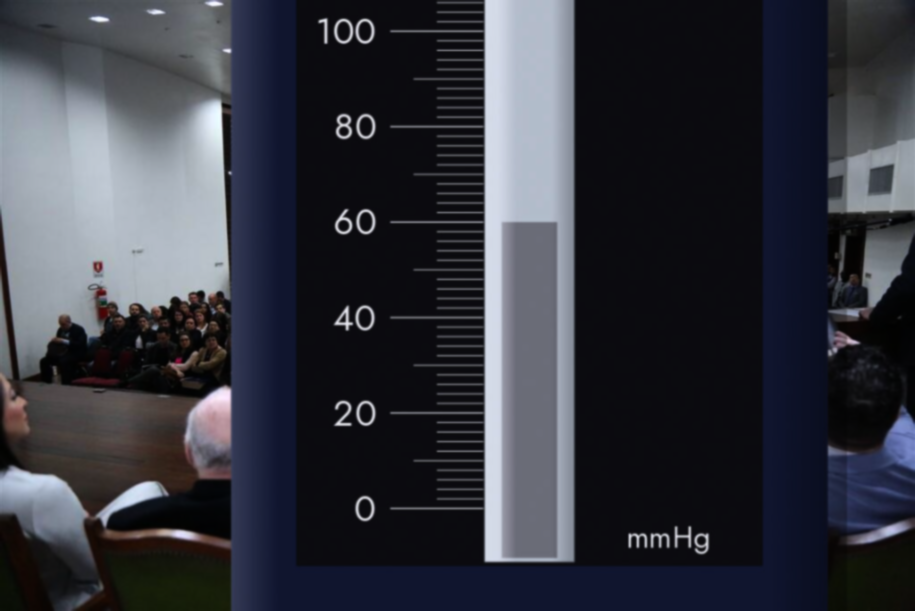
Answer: 60 (mmHg)
